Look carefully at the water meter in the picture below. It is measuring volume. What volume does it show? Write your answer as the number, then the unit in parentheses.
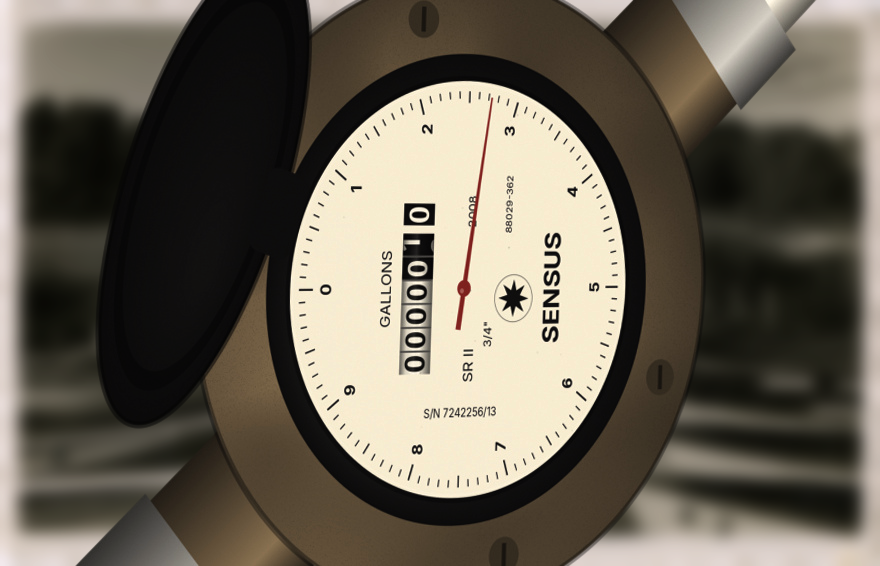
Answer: 12.7 (gal)
